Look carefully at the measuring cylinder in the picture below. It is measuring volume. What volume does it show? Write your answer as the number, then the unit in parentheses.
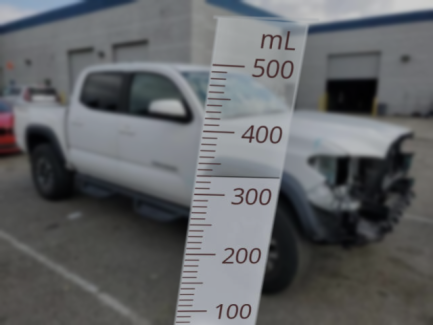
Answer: 330 (mL)
